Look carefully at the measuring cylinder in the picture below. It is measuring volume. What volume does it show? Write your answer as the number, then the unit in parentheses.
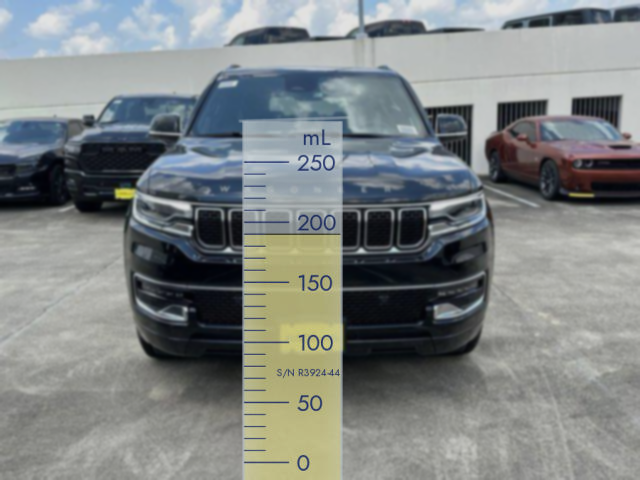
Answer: 190 (mL)
